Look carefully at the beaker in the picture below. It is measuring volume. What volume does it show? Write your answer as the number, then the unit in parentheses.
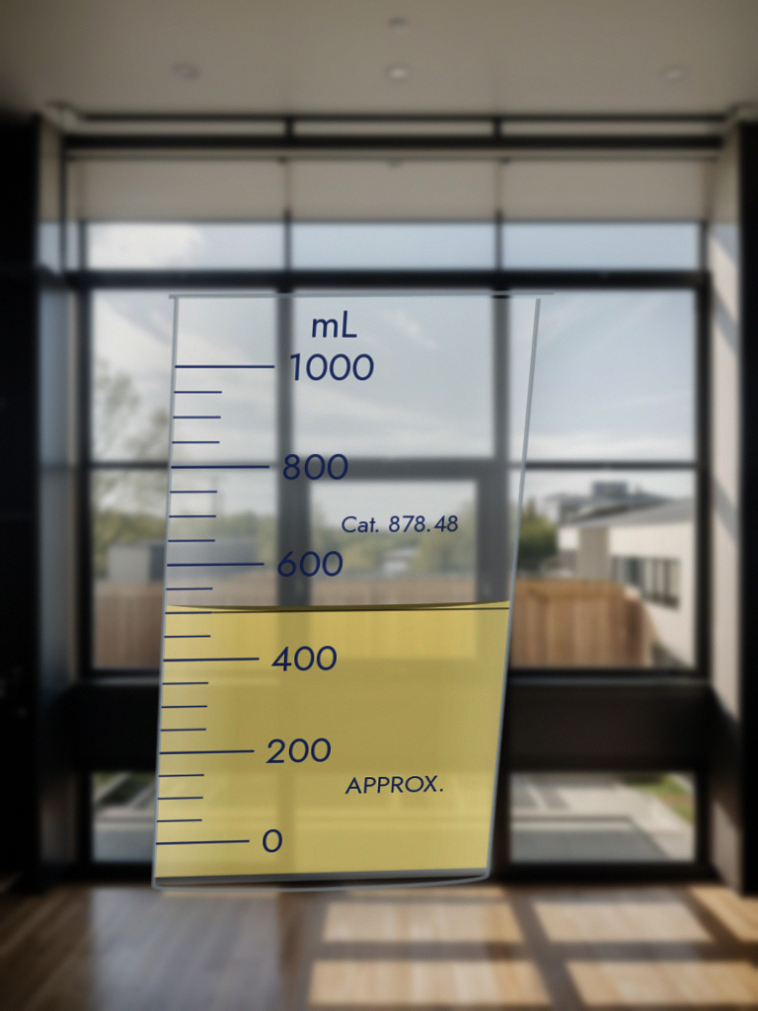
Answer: 500 (mL)
